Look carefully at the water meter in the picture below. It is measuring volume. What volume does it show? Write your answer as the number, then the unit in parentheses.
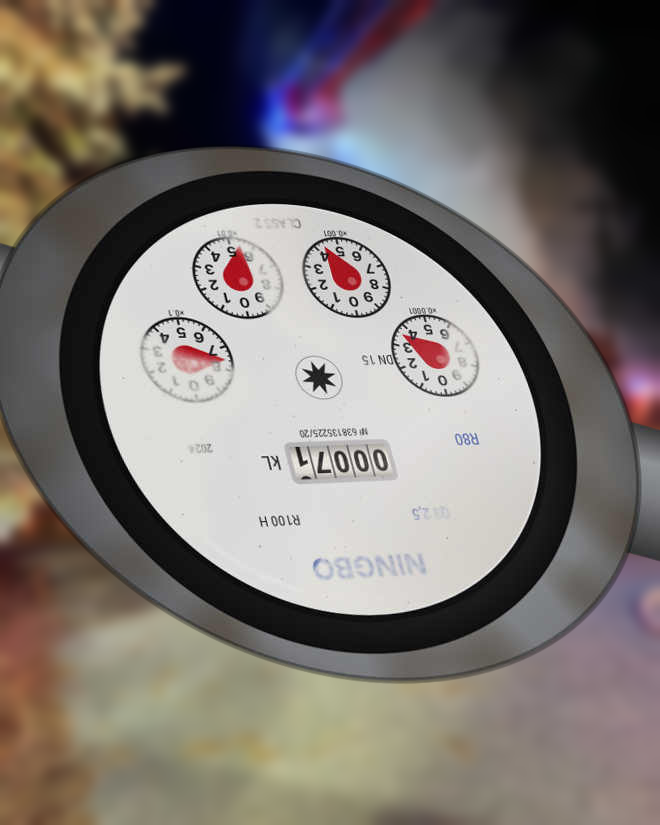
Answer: 70.7543 (kL)
